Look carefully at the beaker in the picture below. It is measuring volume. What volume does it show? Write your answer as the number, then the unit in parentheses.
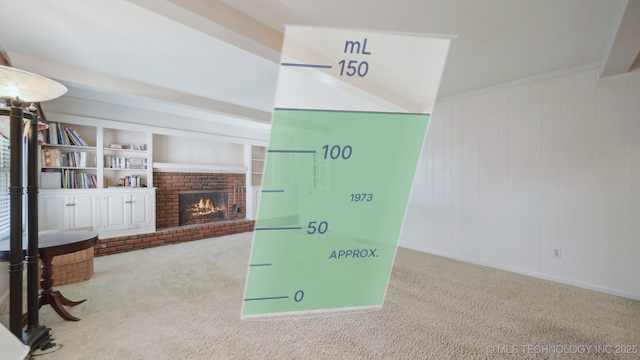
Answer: 125 (mL)
